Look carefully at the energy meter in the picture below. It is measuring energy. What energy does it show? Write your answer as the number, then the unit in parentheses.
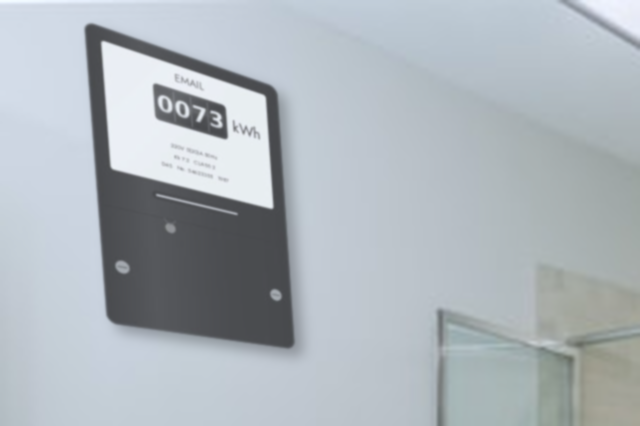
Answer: 73 (kWh)
